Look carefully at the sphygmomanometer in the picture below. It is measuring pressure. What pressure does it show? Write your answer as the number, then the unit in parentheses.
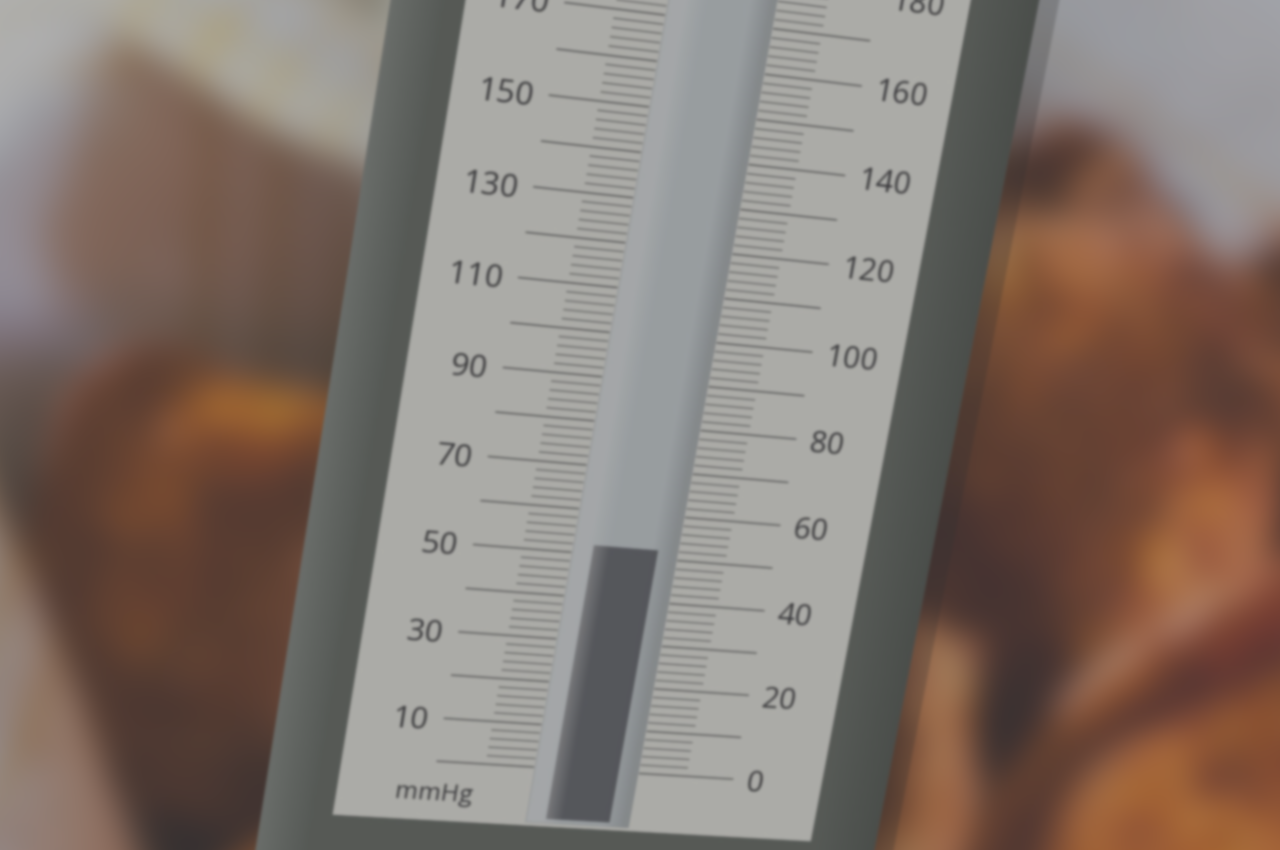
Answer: 52 (mmHg)
